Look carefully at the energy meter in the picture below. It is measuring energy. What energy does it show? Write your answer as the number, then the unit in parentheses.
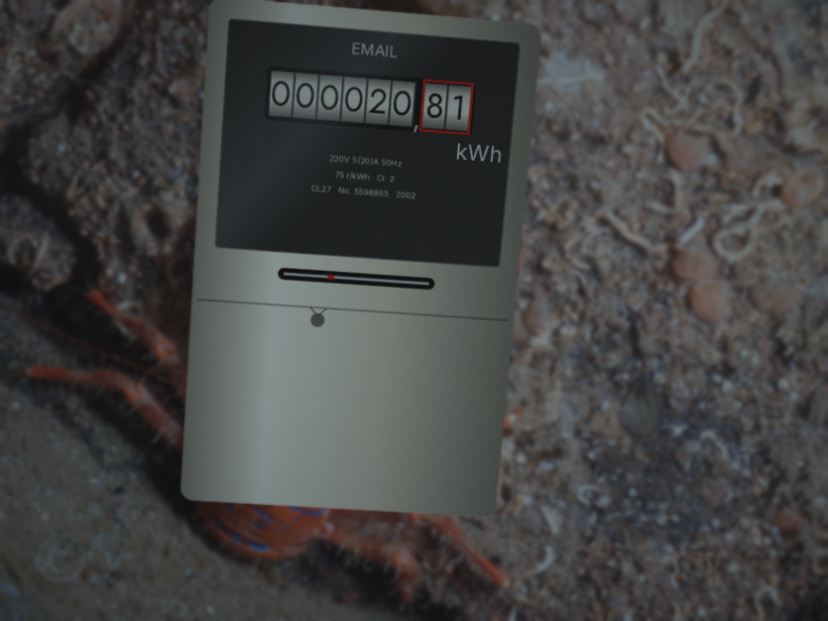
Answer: 20.81 (kWh)
